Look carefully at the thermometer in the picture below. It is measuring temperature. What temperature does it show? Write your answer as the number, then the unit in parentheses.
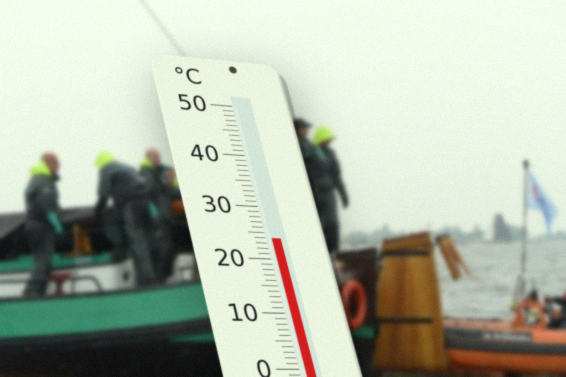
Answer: 24 (°C)
